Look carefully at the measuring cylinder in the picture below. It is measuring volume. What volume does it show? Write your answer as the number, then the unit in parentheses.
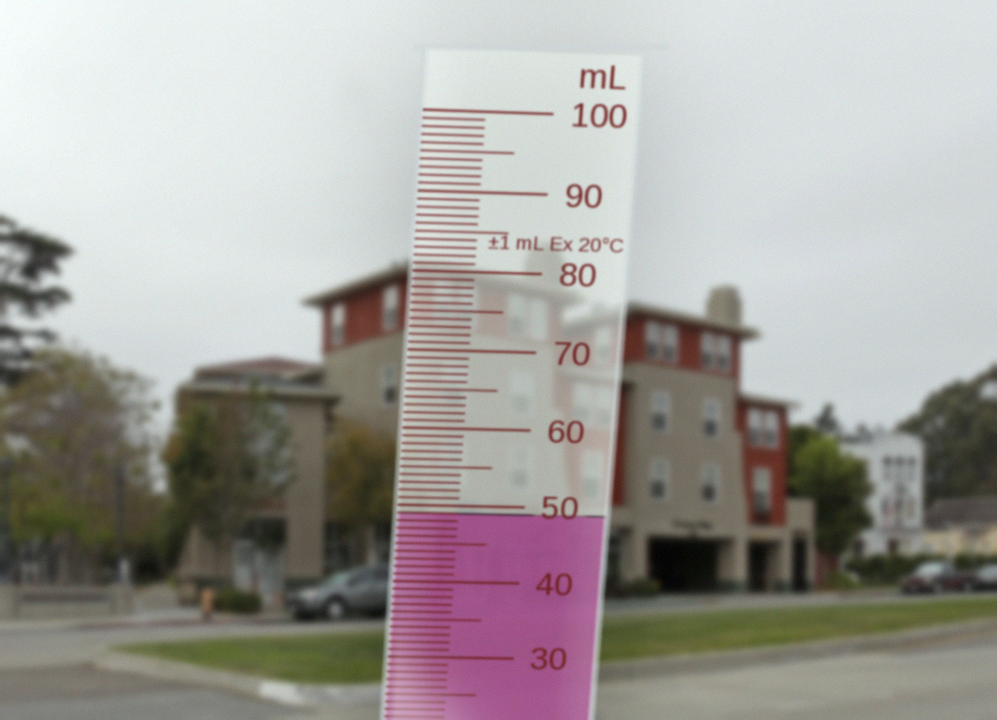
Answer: 49 (mL)
